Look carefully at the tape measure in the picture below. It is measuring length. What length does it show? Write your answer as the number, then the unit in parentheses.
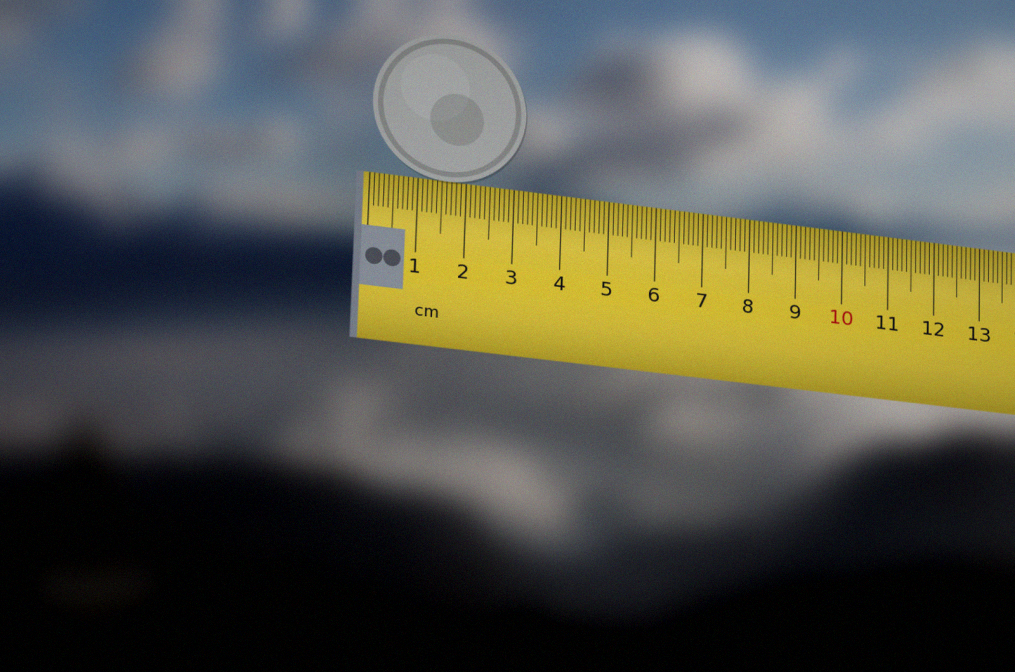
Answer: 3.2 (cm)
